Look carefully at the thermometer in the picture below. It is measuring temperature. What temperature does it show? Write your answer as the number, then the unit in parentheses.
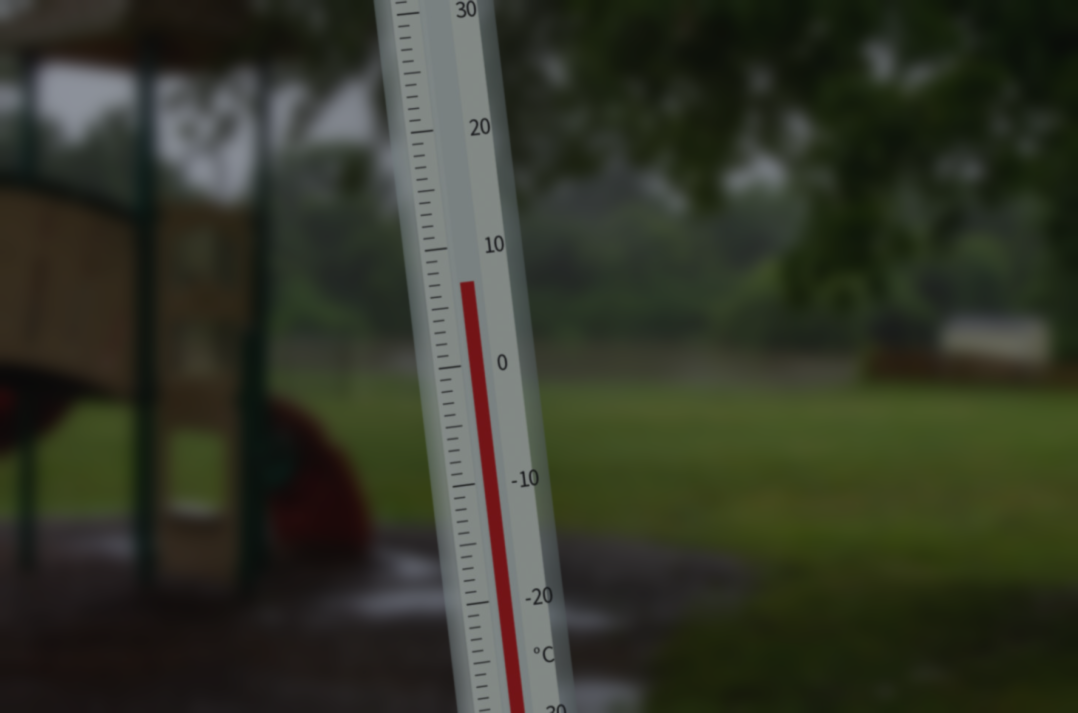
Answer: 7 (°C)
